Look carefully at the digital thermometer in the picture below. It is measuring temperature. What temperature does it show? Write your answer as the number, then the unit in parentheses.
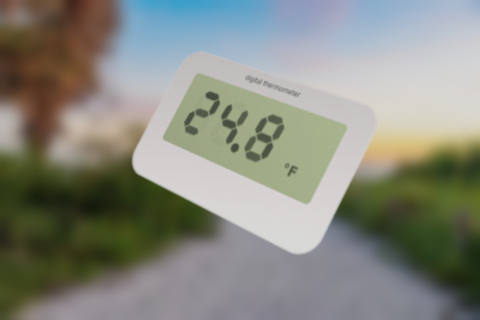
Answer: 24.8 (°F)
